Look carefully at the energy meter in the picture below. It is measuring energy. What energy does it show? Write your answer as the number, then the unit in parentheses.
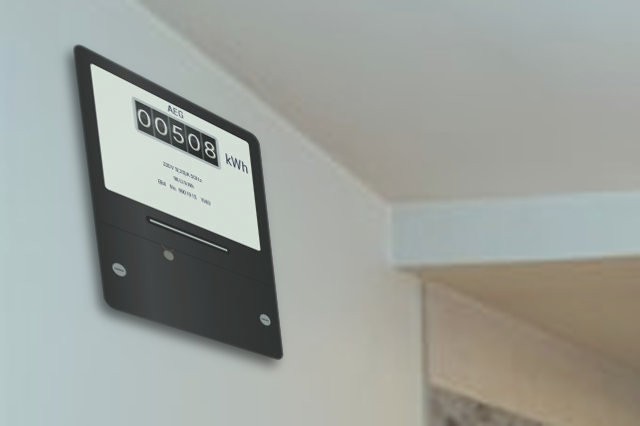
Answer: 508 (kWh)
